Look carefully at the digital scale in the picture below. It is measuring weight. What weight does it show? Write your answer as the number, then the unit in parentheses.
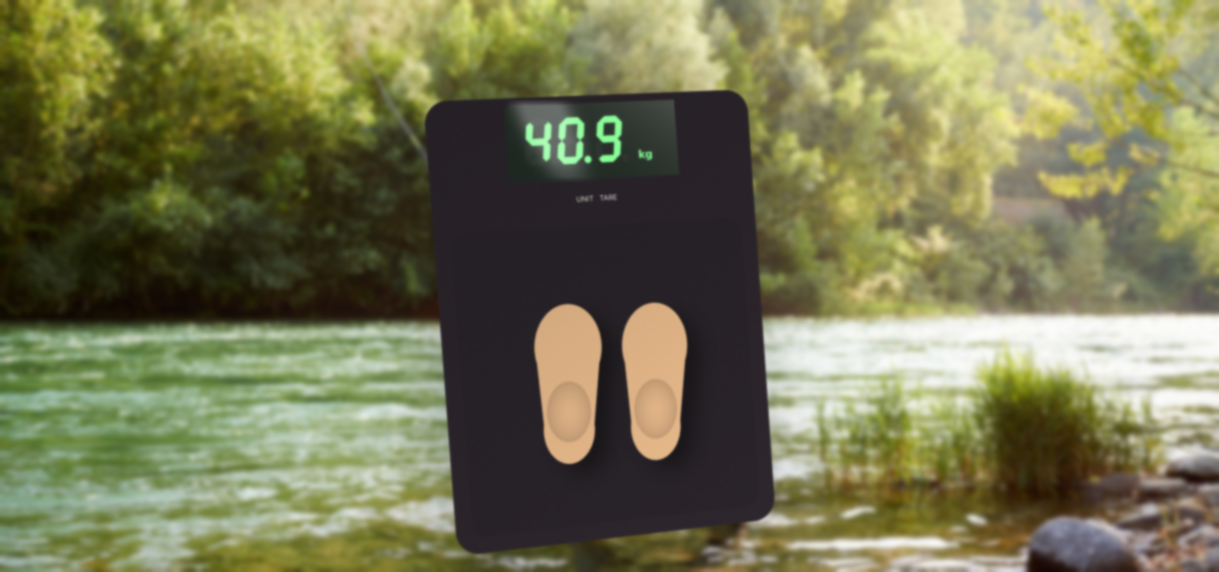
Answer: 40.9 (kg)
